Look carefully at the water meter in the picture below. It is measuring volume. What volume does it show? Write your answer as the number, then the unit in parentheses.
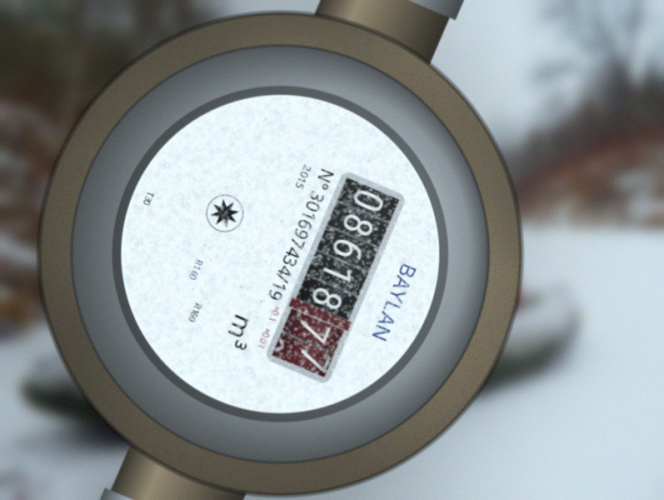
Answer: 8618.77 (m³)
